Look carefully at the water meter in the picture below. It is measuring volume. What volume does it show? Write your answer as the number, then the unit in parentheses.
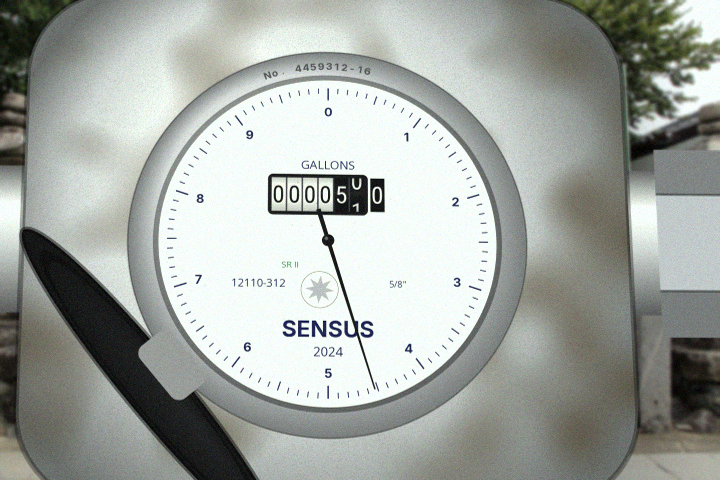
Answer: 504.5 (gal)
